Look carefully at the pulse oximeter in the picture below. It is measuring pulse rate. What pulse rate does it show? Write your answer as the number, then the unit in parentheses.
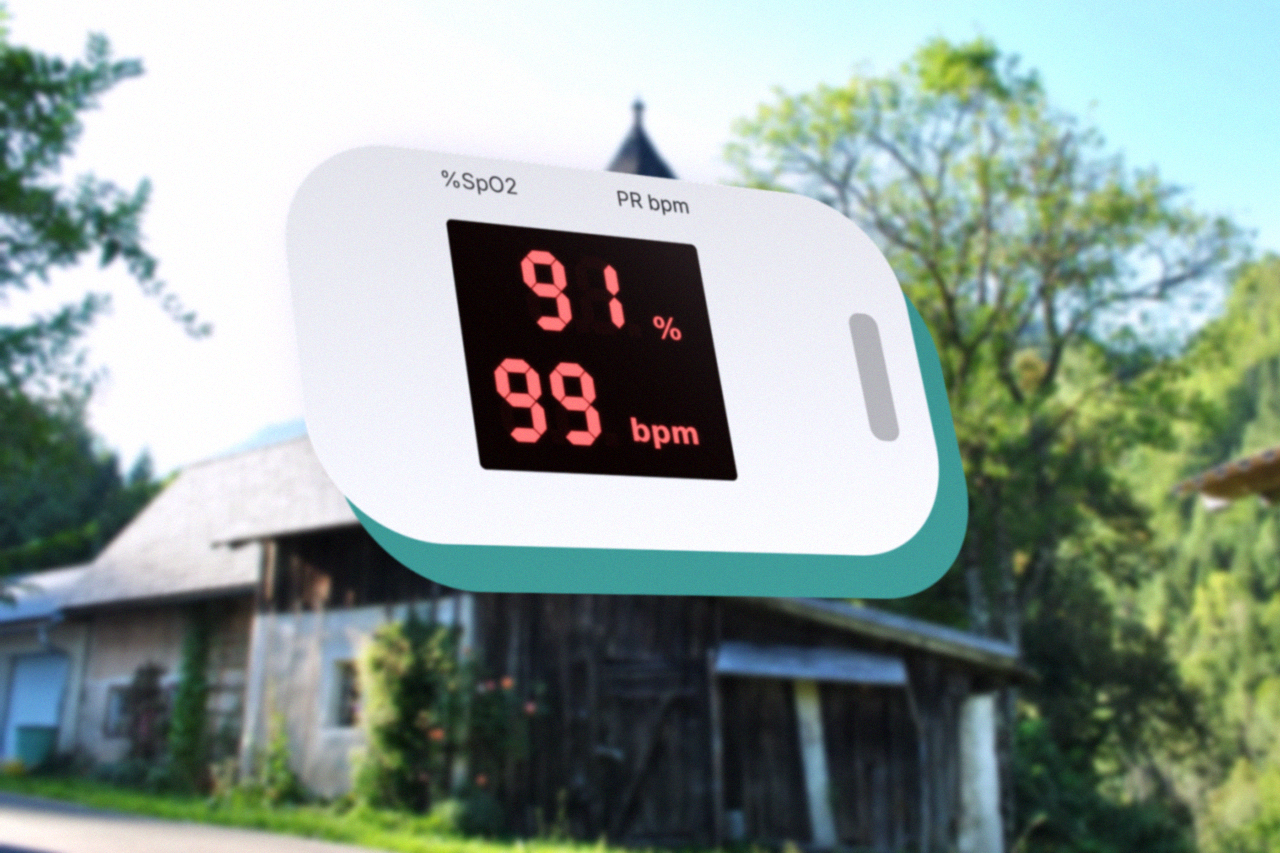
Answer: 99 (bpm)
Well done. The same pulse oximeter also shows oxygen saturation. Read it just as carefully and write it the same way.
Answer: 91 (%)
